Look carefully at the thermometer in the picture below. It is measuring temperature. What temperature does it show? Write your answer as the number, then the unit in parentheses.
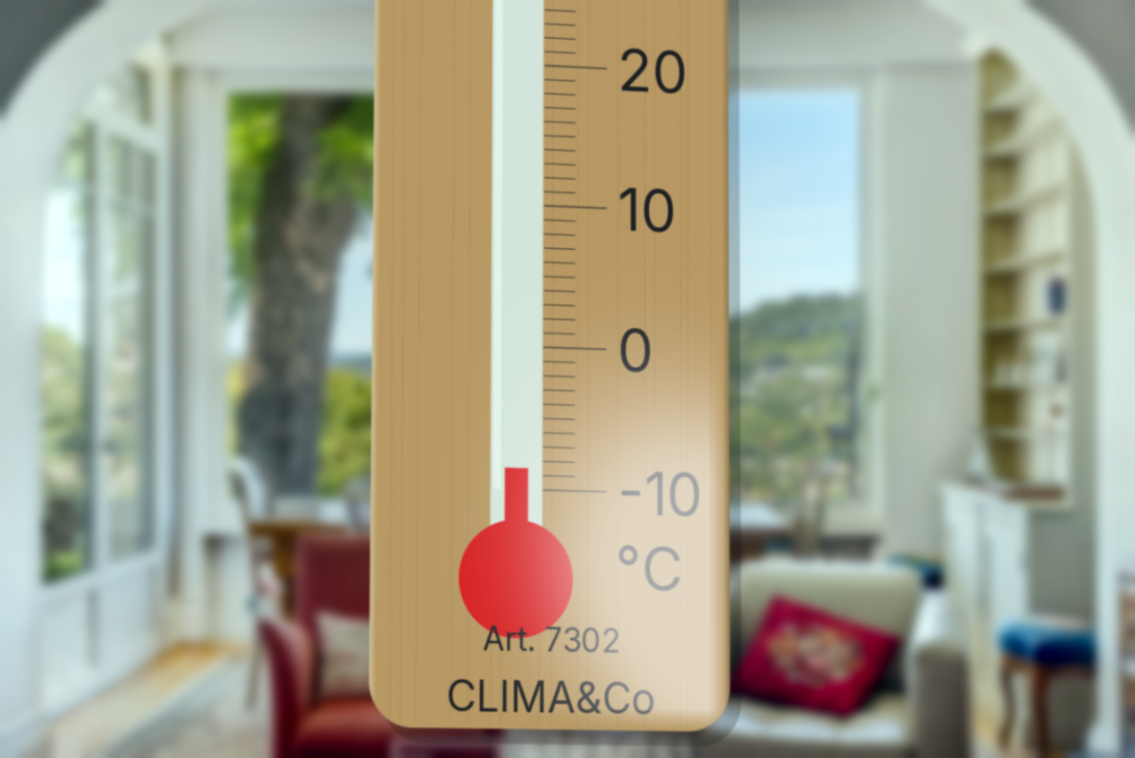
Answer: -8.5 (°C)
